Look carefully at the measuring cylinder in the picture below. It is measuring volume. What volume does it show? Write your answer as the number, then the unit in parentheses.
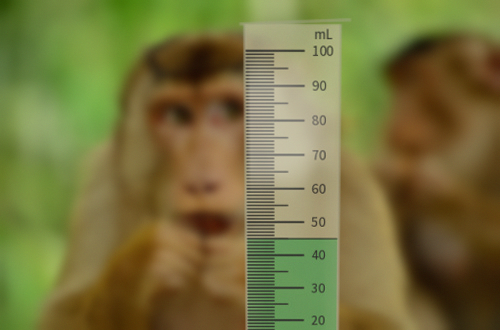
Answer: 45 (mL)
